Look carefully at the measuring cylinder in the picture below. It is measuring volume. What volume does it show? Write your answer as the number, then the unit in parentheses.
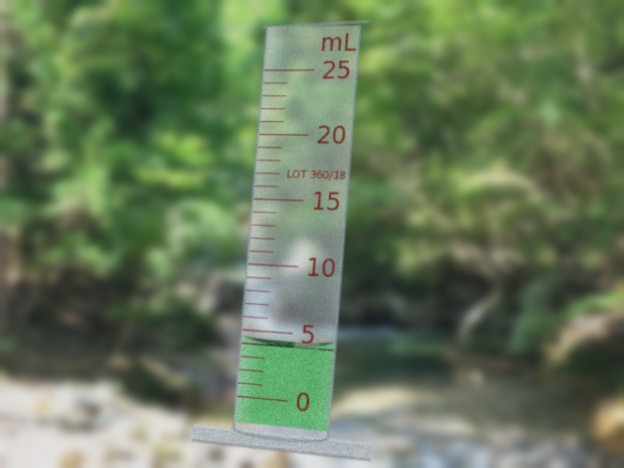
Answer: 4 (mL)
